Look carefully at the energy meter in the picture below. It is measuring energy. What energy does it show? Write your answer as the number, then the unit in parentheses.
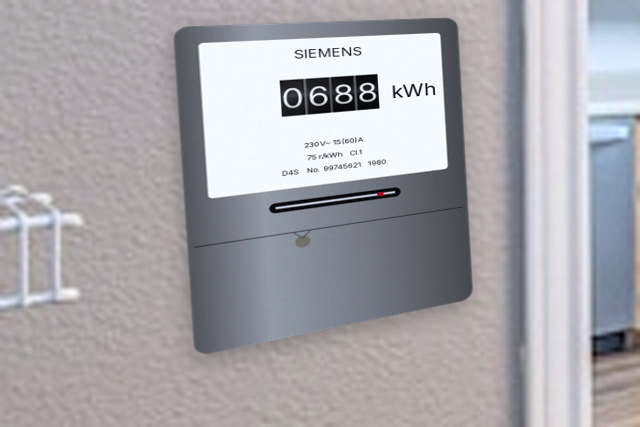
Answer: 688 (kWh)
